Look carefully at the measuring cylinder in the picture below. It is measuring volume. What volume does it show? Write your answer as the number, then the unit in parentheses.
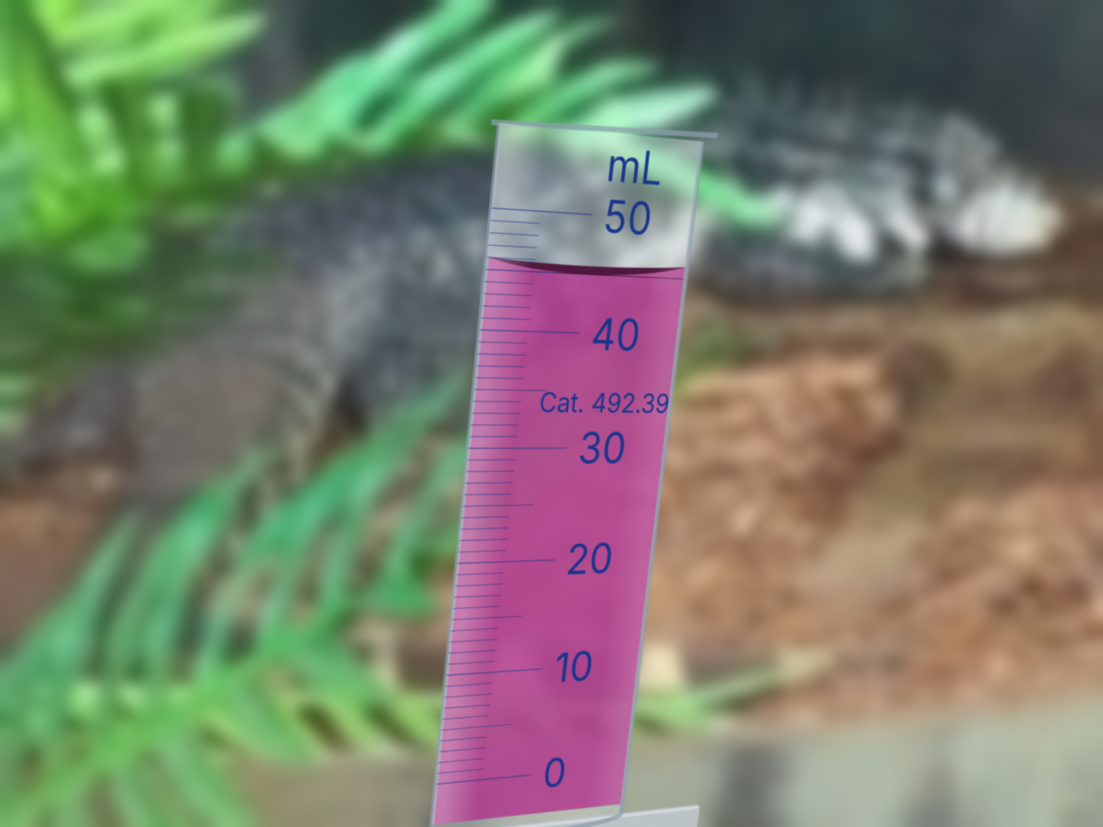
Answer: 45 (mL)
